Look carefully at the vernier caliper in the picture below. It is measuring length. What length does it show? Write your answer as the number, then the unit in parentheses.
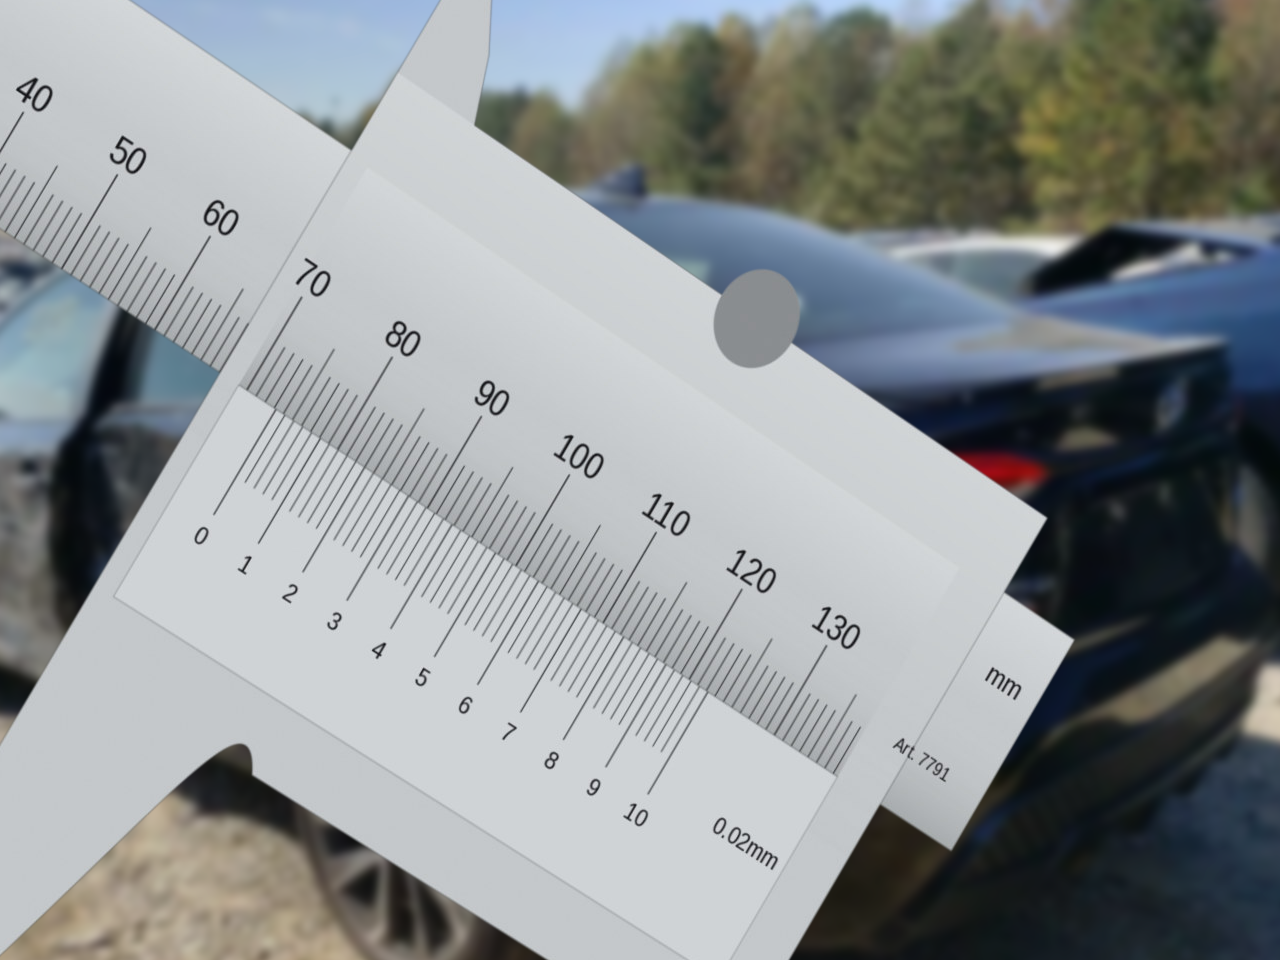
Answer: 73.2 (mm)
